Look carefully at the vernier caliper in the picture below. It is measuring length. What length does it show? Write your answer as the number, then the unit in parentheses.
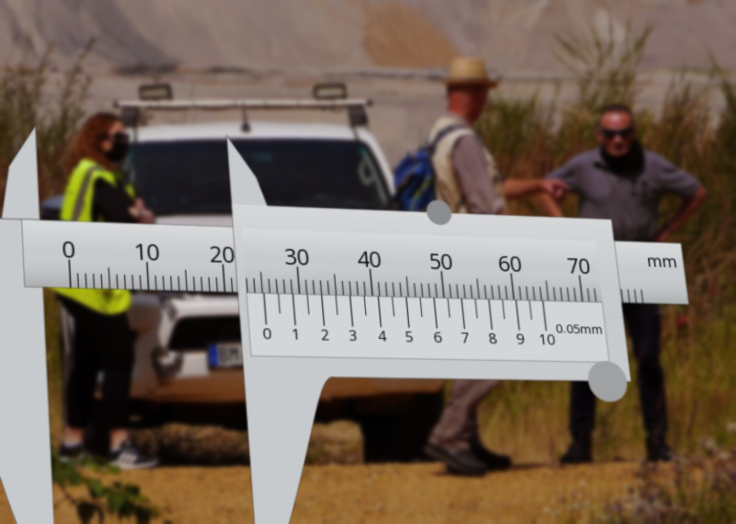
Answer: 25.2 (mm)
